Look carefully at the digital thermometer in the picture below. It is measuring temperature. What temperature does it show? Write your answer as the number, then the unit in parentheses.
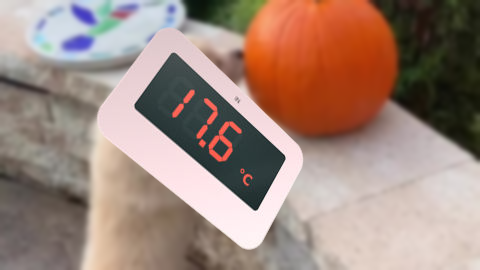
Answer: 17.6 (°C)
